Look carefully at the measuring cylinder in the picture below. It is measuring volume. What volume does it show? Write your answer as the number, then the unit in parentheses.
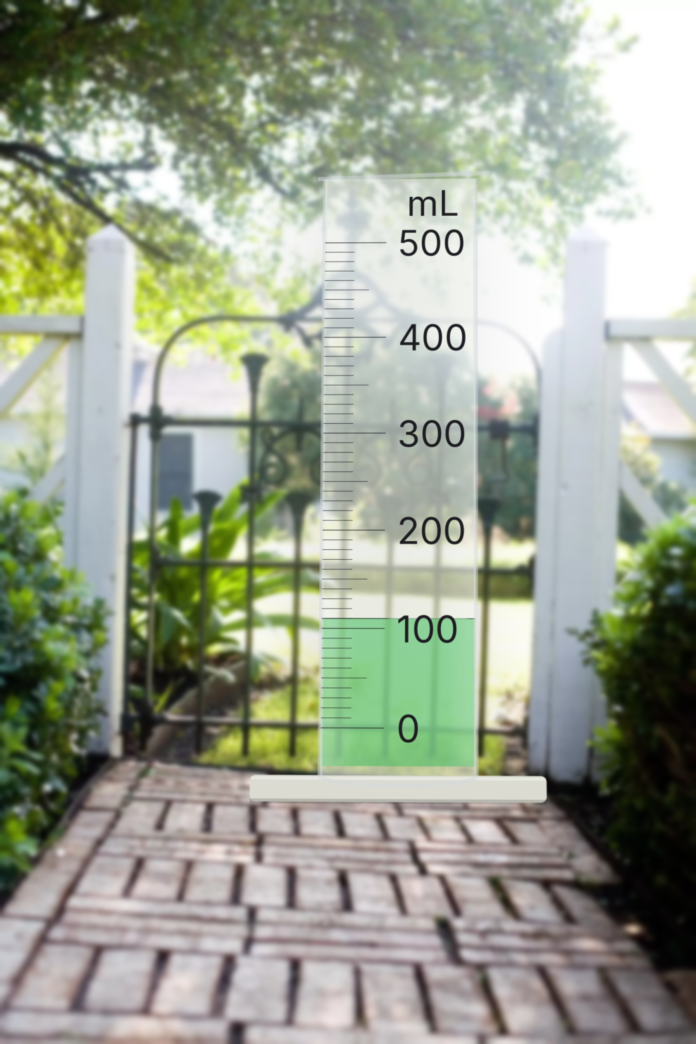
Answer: 110 (mL)
